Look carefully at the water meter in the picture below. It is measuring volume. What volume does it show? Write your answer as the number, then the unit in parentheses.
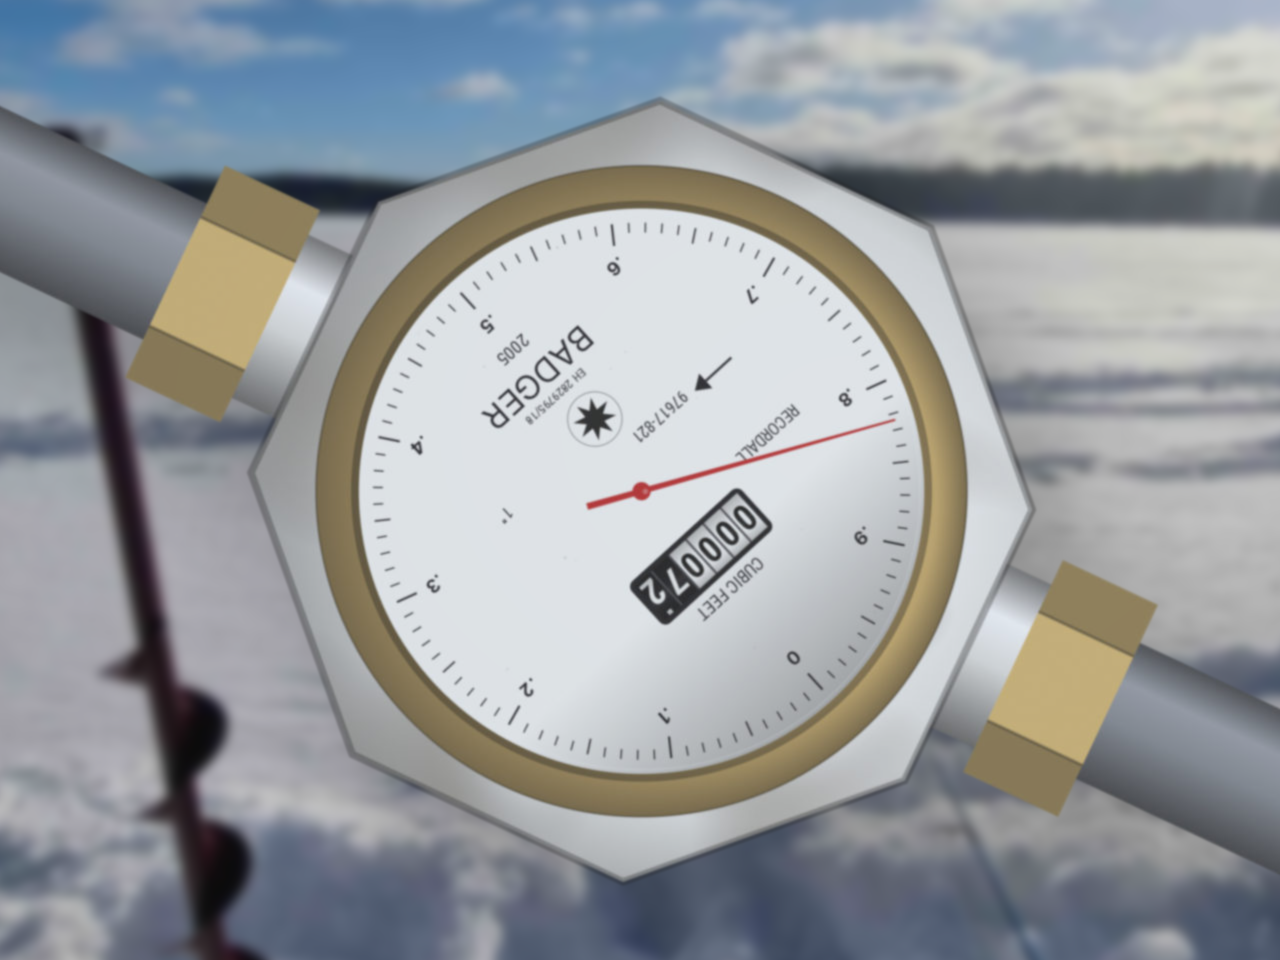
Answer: 71.82 (ft³)
